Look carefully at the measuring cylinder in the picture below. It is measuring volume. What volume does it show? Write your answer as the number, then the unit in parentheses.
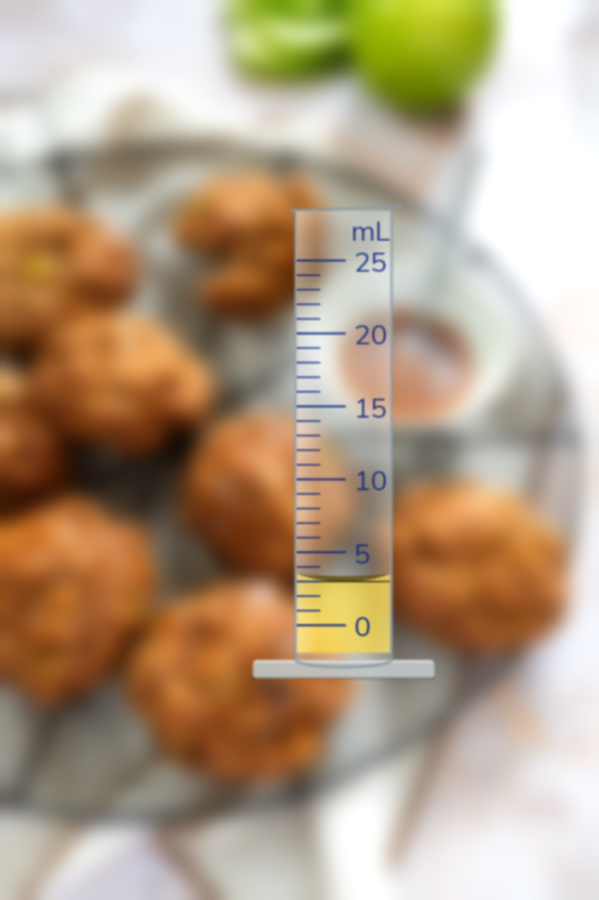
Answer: 3 (mL)
